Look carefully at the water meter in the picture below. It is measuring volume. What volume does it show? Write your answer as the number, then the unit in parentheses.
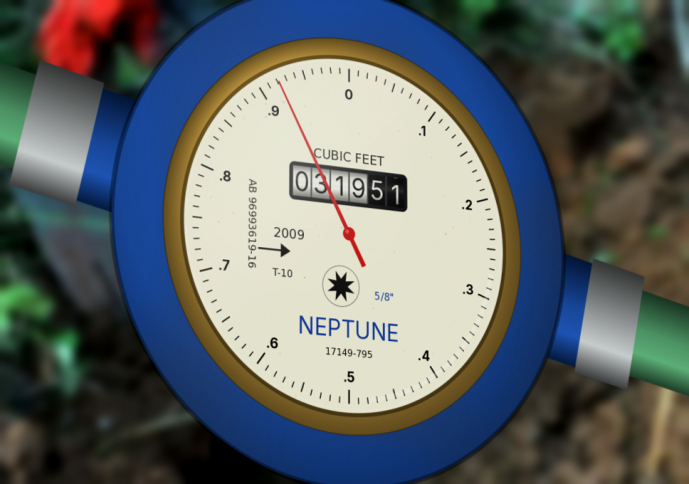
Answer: 31950.92 (ft³)
